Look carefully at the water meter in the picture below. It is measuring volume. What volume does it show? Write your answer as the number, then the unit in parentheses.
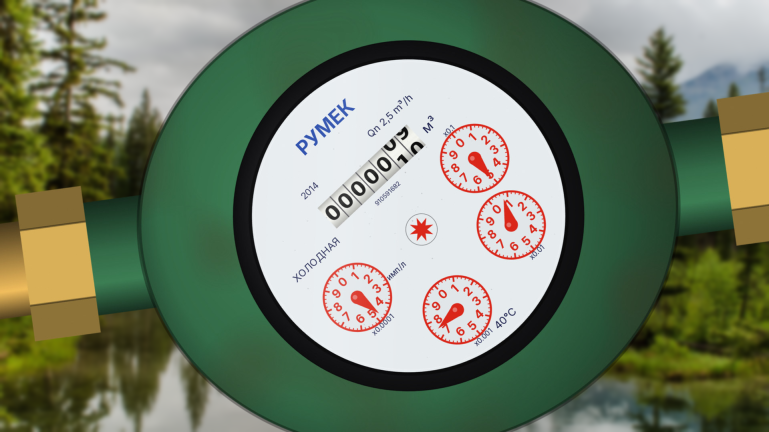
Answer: 9.5074 (m³)
